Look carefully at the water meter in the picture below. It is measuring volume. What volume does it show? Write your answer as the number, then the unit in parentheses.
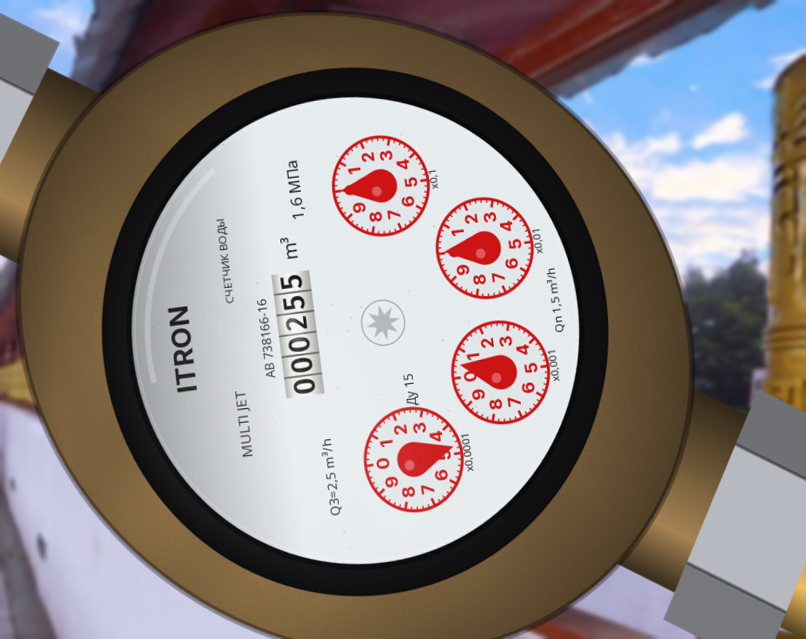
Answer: 255.0004 (m³)
